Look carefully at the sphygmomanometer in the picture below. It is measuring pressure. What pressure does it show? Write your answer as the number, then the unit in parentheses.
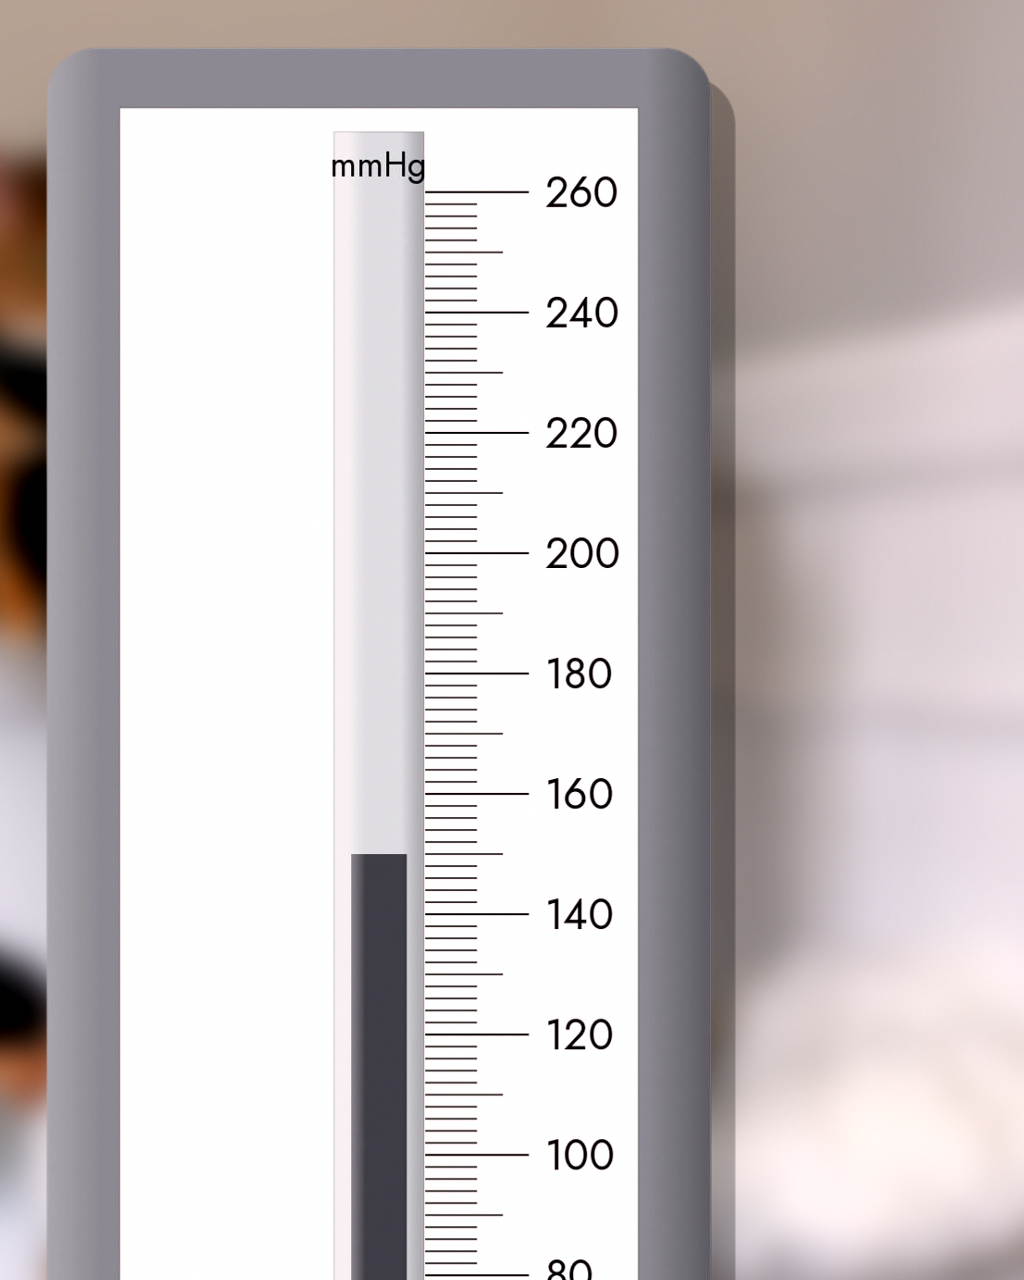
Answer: 150 (mmHg)
